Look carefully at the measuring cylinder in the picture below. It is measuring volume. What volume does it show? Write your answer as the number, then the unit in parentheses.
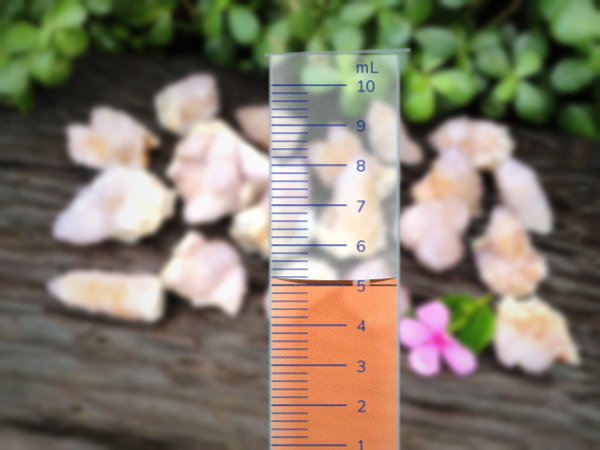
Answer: 5 (mL)
